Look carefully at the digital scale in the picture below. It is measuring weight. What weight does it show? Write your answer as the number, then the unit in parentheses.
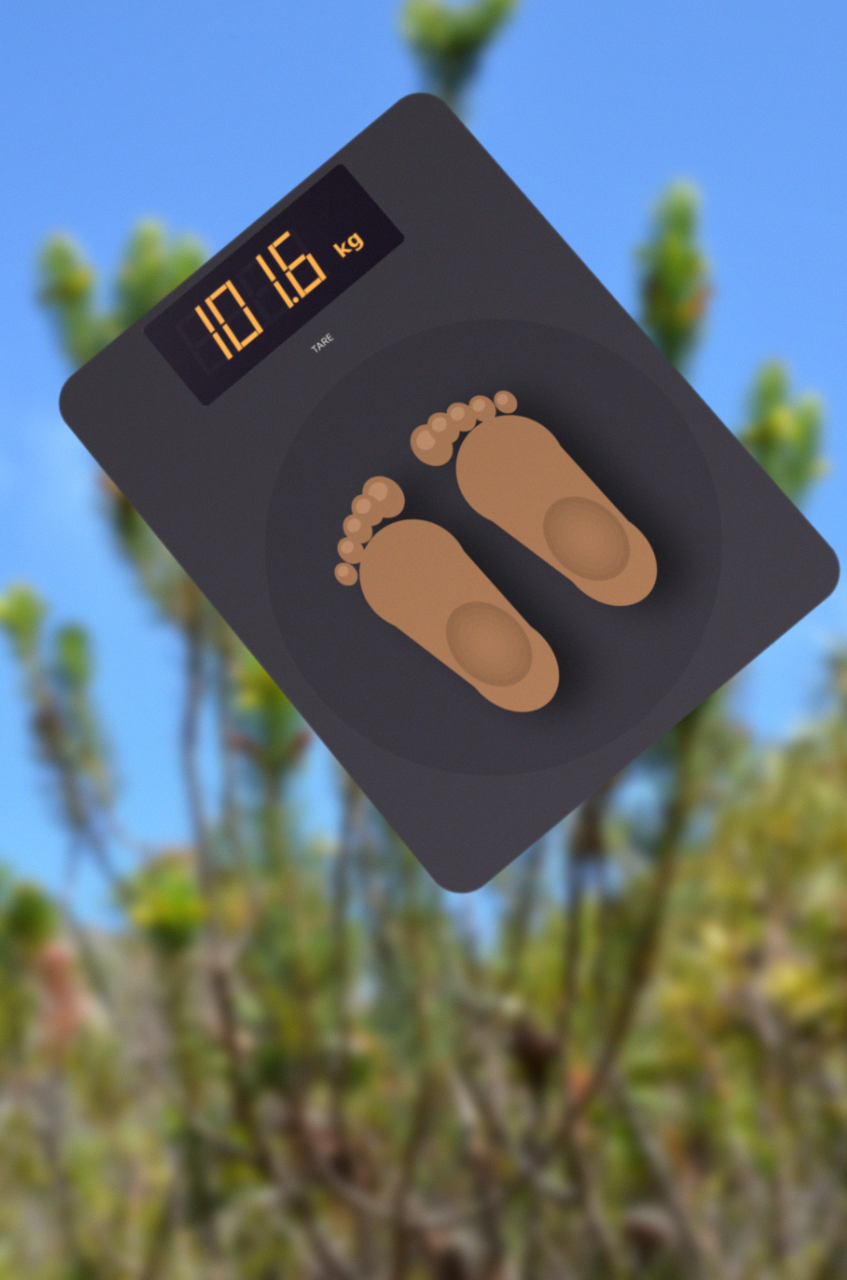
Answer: 101.6 (kg)
